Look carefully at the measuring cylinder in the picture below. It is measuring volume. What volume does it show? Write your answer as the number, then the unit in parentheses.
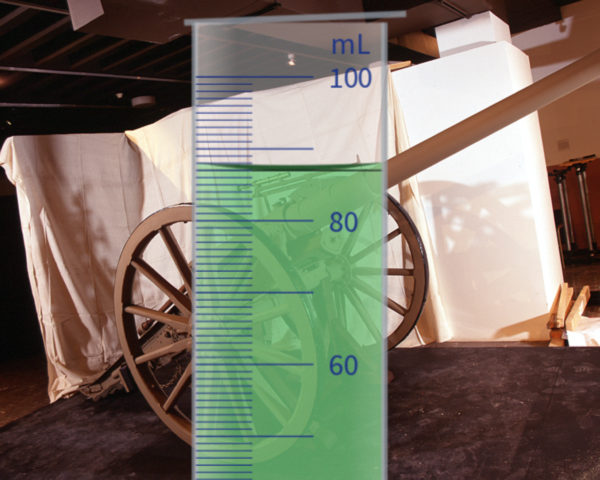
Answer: 87 (mL)
